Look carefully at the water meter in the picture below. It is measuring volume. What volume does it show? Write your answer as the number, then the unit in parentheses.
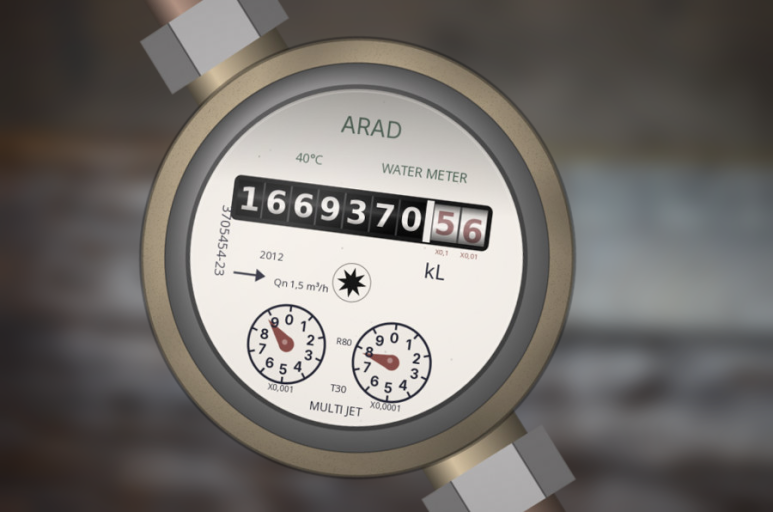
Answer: 1669370.5587 (kL)
